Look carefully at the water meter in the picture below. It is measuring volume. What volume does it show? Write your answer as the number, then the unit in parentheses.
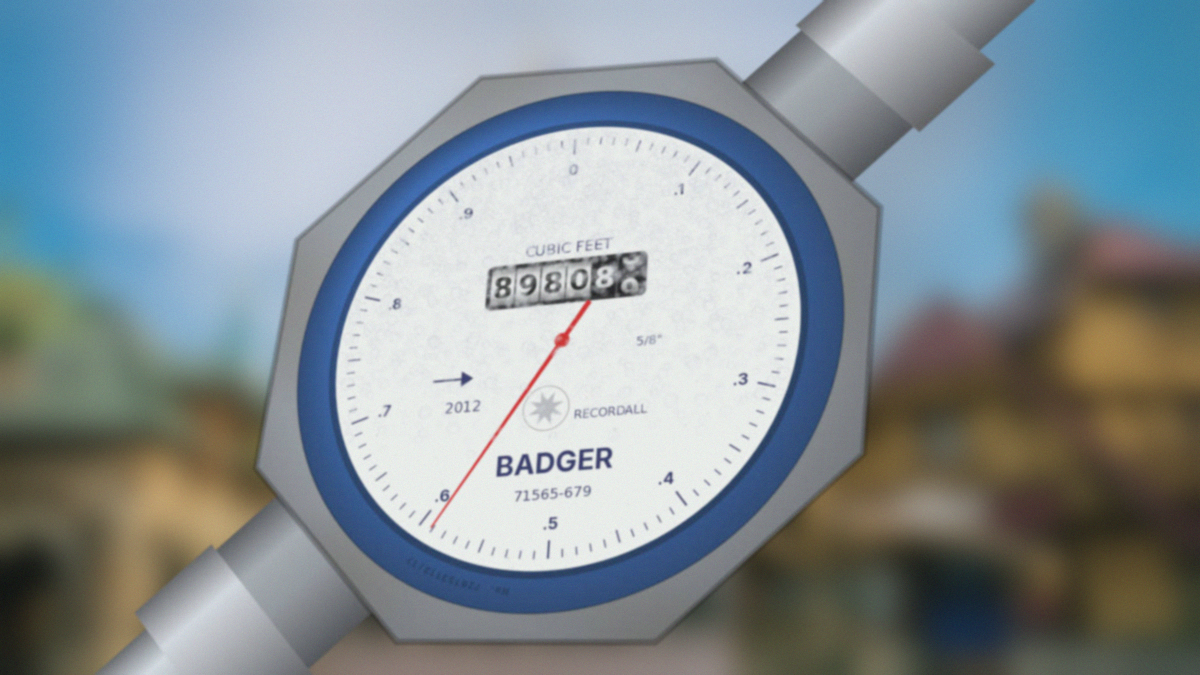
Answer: 898088.59 (ft³)
